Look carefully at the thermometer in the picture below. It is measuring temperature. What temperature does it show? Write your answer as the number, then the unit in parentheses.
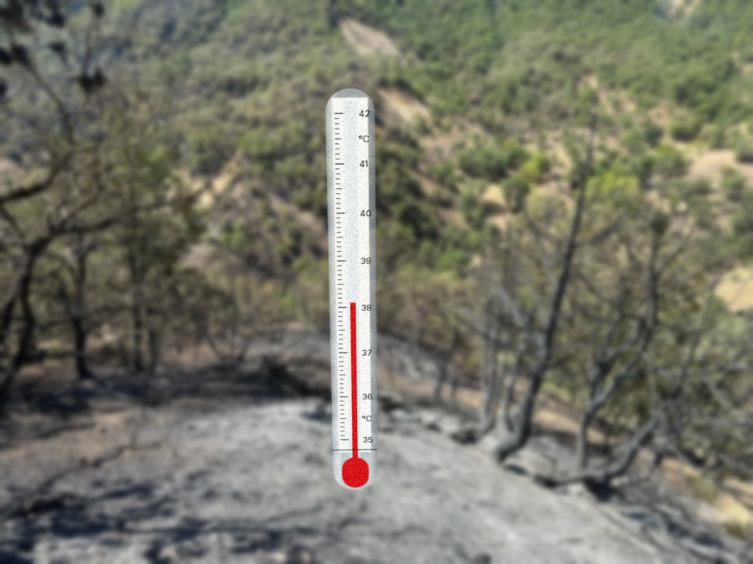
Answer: 38.1 (°C)
